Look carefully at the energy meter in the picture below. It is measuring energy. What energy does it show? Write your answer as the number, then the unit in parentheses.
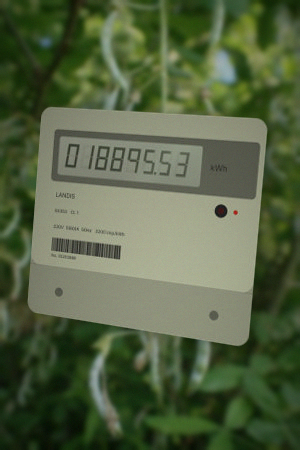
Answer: 18895.53 (kWh)
